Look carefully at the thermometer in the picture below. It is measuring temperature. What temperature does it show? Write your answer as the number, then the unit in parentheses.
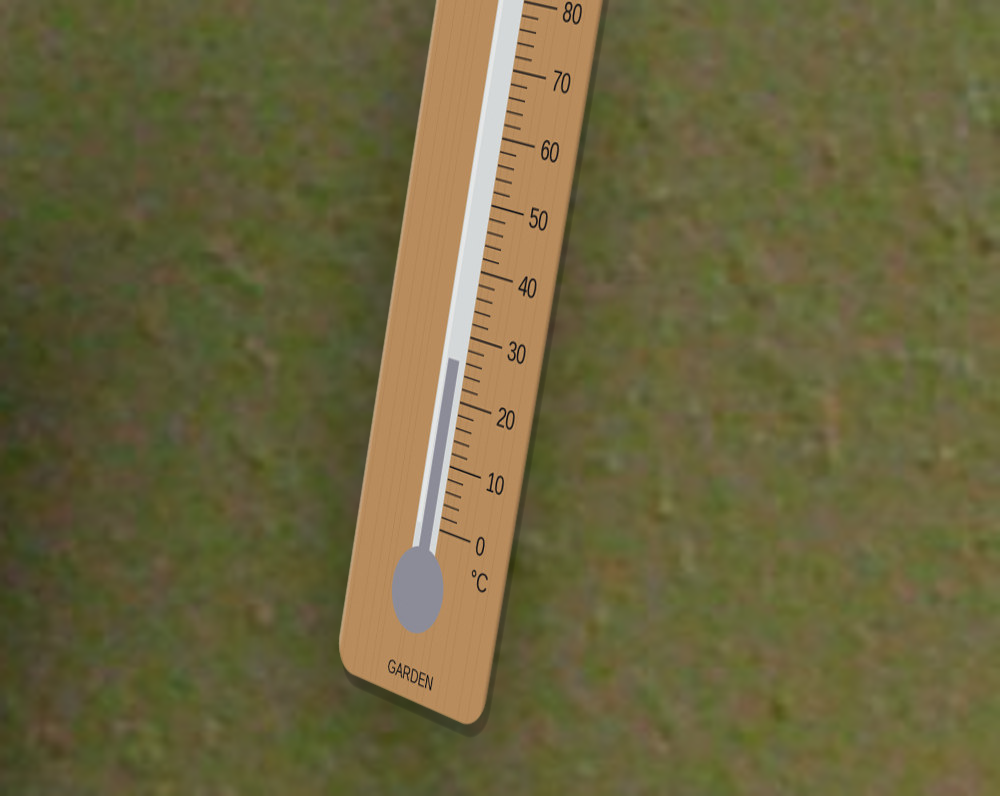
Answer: 26 (°C)
